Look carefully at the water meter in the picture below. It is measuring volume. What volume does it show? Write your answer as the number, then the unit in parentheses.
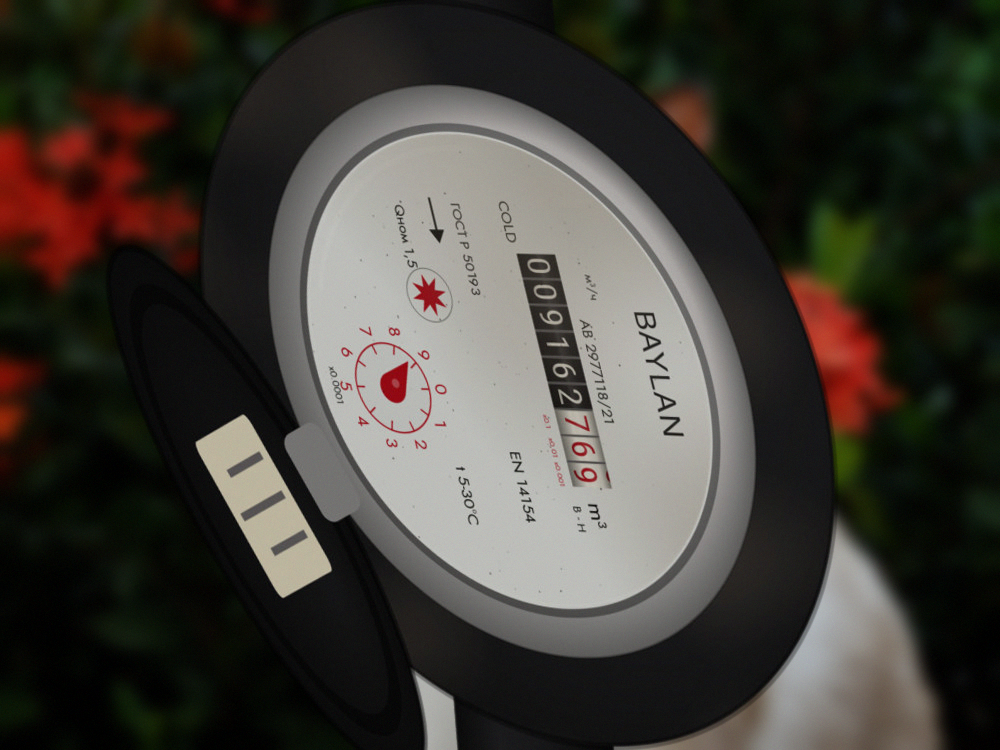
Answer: 9162.7688 (m³)
